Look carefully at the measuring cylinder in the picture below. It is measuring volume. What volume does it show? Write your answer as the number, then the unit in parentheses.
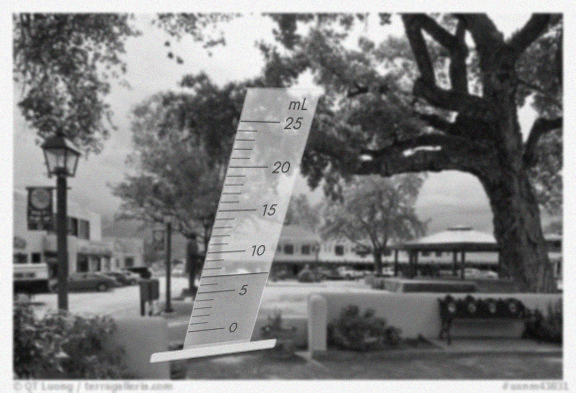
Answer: 7 (mL)
